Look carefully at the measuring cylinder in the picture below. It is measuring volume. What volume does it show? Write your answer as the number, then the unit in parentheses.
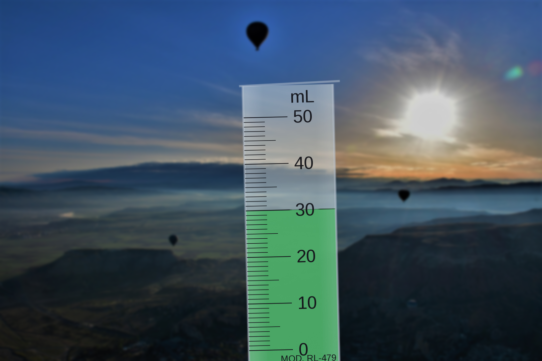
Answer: 30 (mL)
